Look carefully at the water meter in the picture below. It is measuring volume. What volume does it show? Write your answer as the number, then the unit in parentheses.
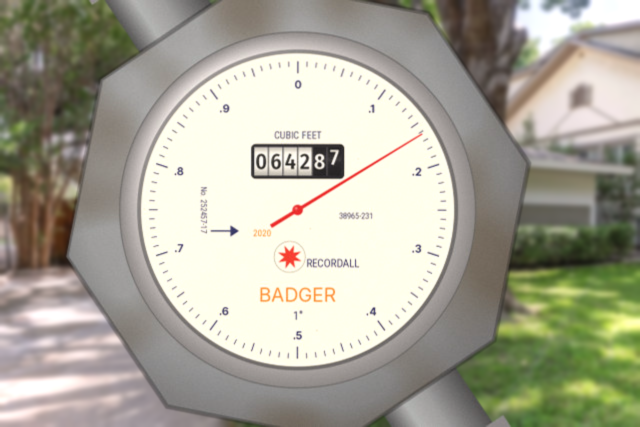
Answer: 64287.16 (ft³)
